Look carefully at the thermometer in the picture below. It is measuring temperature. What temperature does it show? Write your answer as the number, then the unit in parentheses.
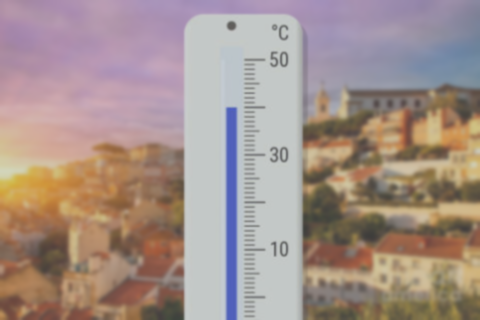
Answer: 40 (°C)
